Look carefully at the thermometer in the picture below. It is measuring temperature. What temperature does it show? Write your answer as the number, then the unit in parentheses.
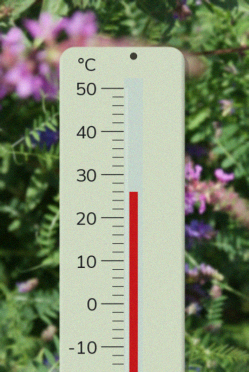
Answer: 26 (°C)
